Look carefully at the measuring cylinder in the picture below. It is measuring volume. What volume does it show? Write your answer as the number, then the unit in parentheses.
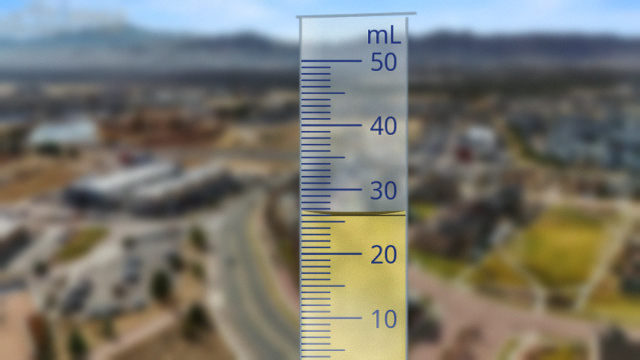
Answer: 26 (mL)
